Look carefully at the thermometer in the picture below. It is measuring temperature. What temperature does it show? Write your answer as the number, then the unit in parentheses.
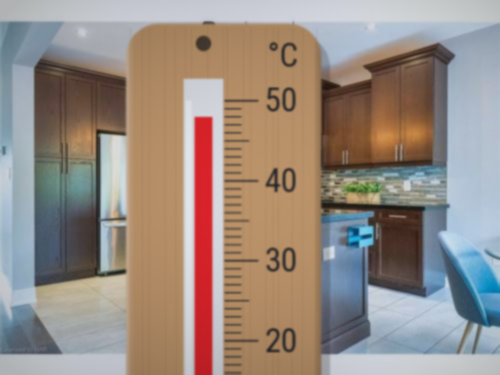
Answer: 48 (°C)
